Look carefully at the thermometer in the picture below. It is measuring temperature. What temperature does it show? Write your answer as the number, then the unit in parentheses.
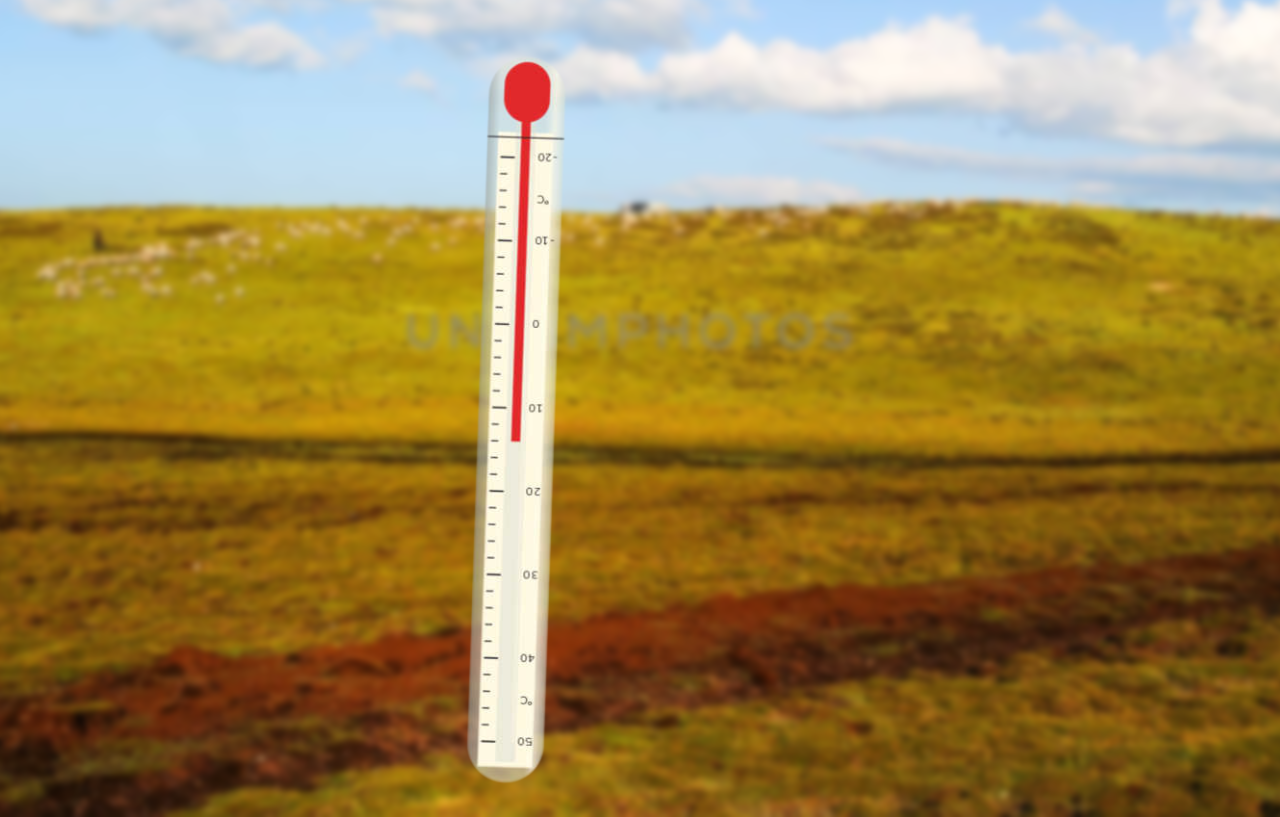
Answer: 14 (°C)
